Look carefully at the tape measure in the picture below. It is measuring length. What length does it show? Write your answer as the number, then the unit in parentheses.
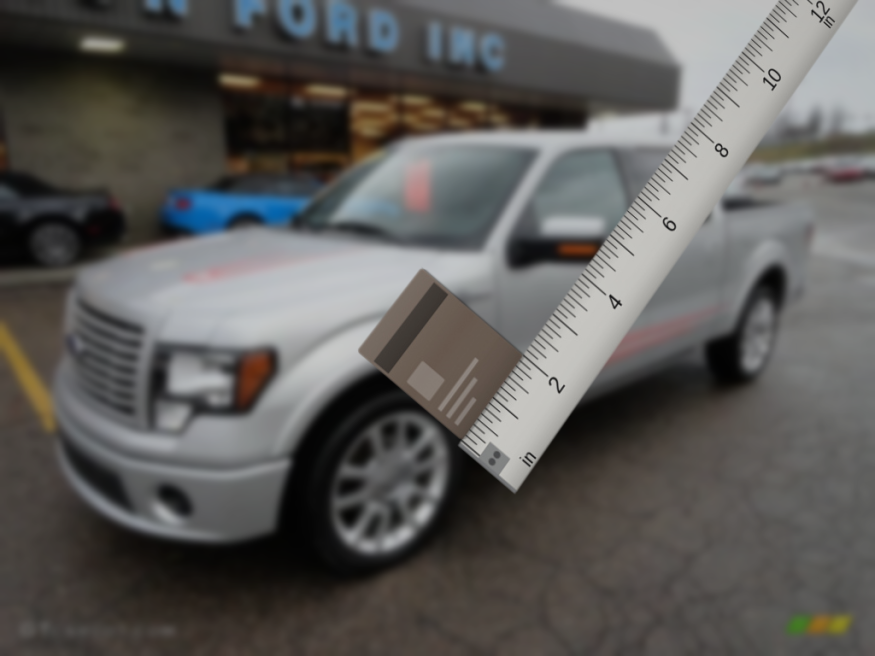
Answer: 2 (in)
